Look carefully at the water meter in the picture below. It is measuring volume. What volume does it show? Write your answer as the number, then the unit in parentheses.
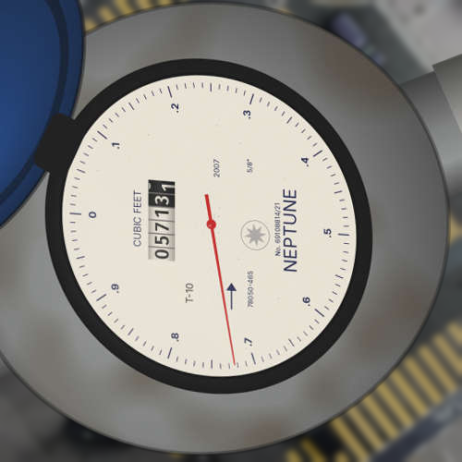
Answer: 57130.72 (ft³)
